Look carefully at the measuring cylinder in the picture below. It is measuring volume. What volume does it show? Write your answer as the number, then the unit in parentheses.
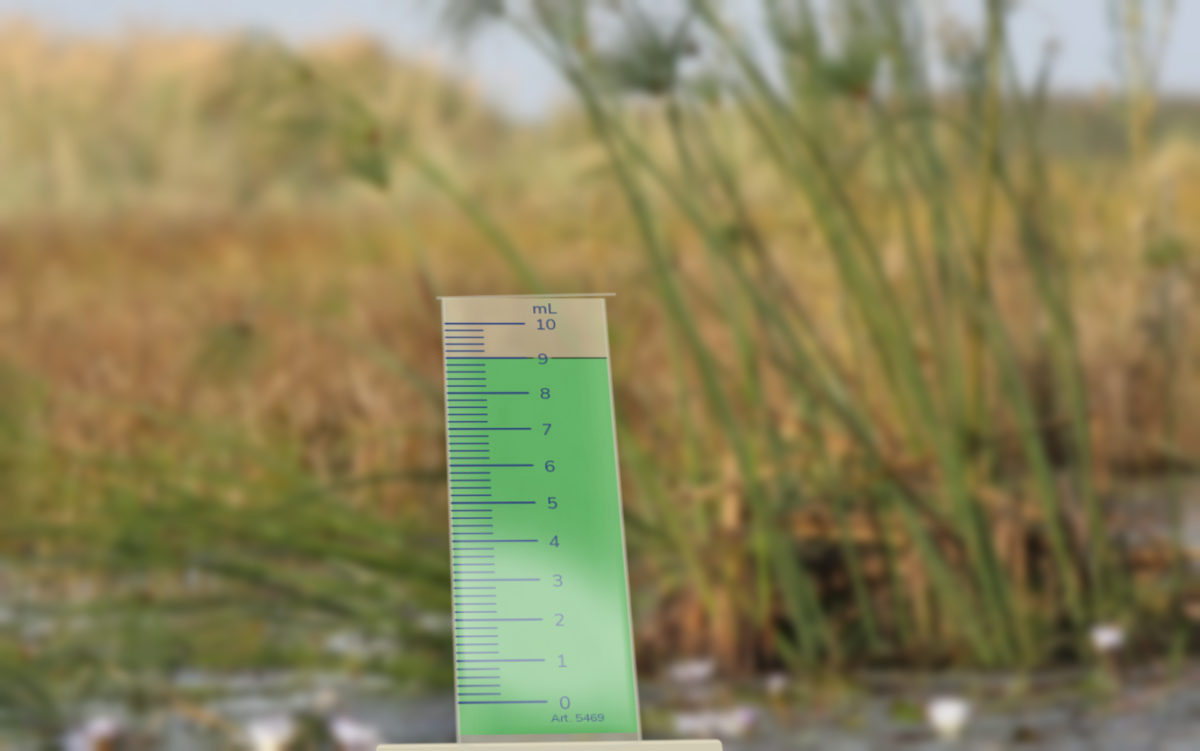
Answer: 9 (mL)
